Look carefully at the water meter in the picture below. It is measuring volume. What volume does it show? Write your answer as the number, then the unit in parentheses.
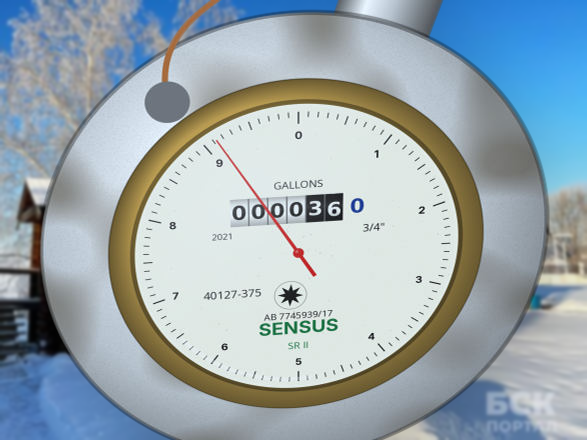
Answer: 359.1 (gal)
